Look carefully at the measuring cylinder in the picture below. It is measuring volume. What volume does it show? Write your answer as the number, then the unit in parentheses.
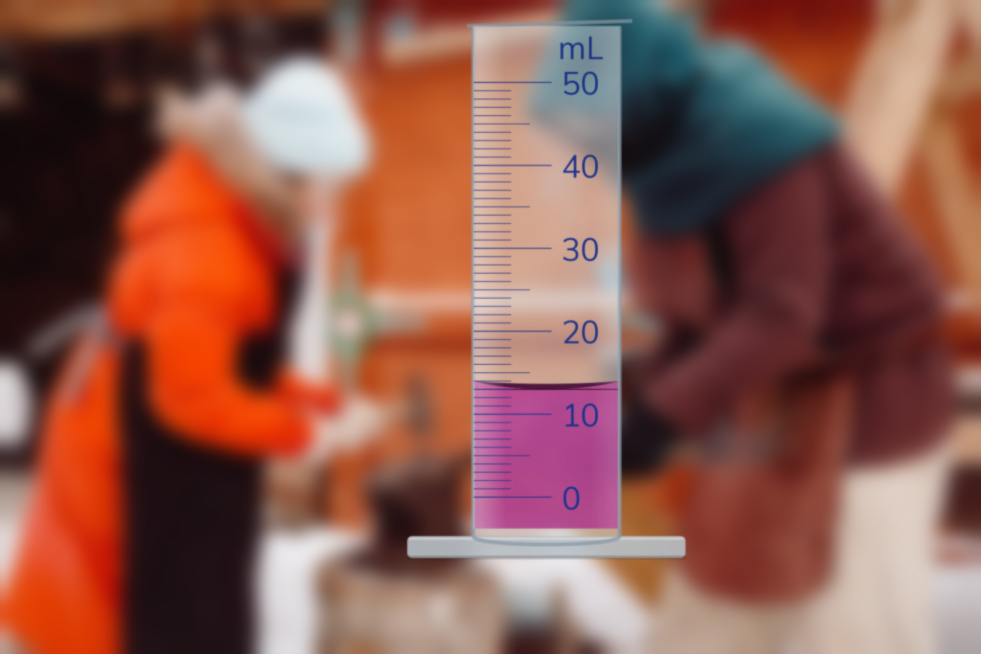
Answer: 13 (mL)
